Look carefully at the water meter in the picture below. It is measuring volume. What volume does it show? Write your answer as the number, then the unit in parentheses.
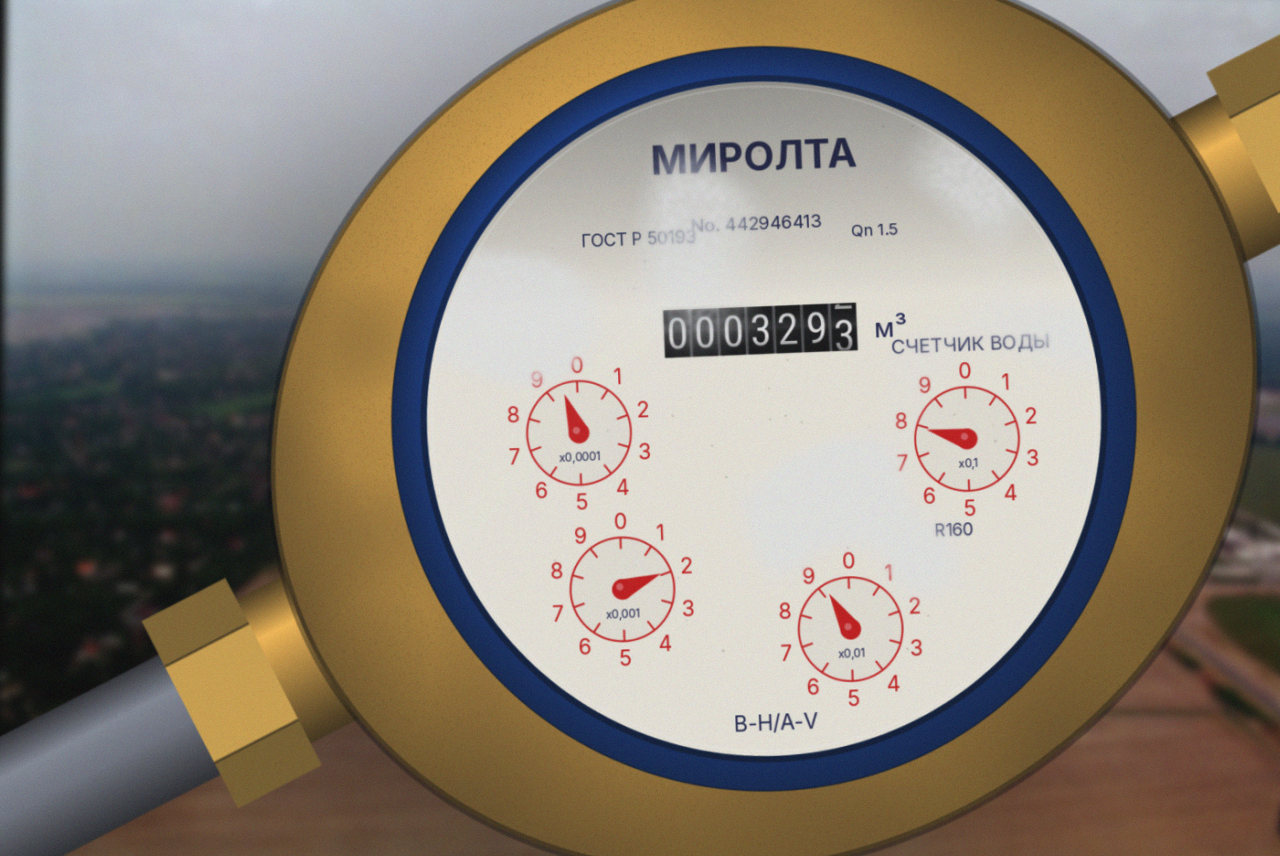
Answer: 3292.7919 (m³)
